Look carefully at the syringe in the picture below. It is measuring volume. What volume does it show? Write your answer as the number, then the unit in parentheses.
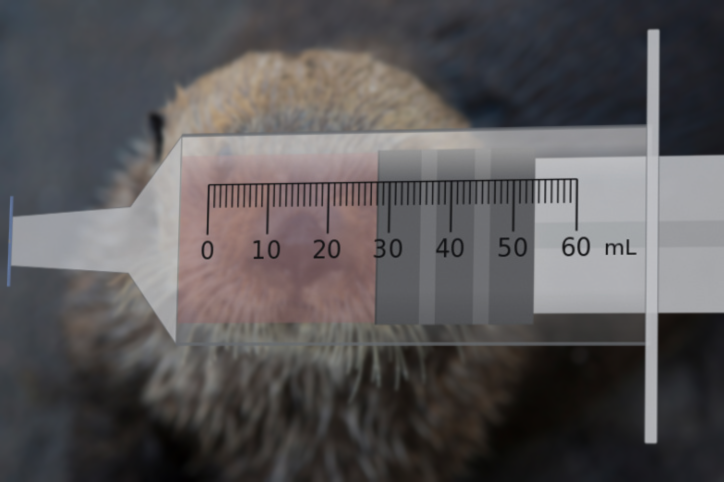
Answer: 28 (mL)
